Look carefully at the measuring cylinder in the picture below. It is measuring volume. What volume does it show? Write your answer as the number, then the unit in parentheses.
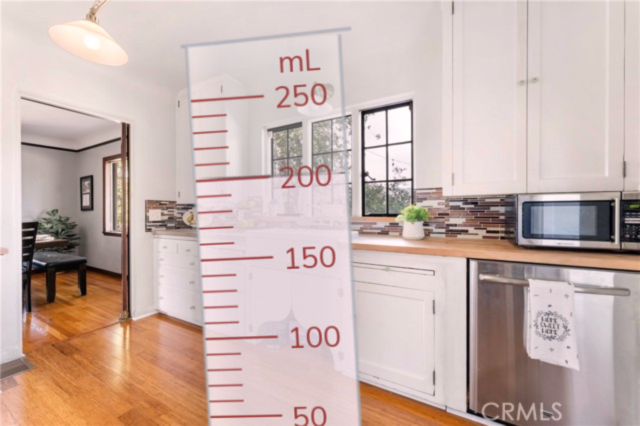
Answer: 200 (mL)
